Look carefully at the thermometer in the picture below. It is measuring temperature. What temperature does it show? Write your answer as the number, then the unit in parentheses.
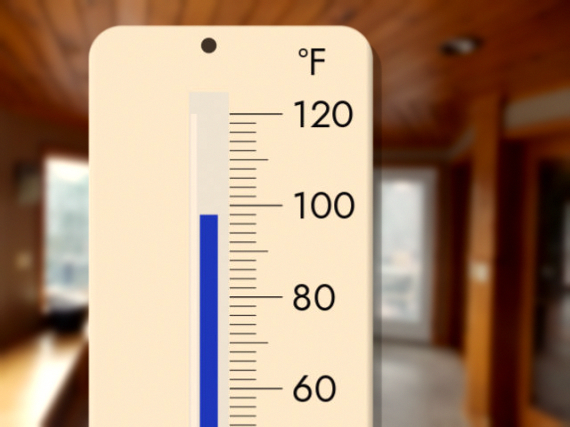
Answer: 98 (°F)
